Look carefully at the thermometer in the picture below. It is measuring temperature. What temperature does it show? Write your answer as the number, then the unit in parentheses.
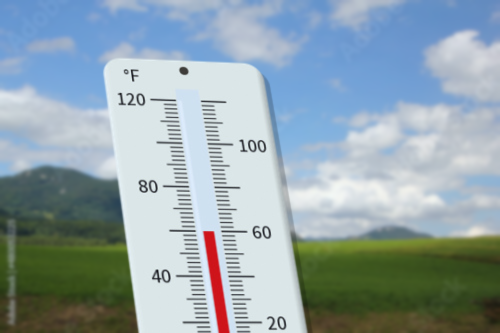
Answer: 60 (°F)
